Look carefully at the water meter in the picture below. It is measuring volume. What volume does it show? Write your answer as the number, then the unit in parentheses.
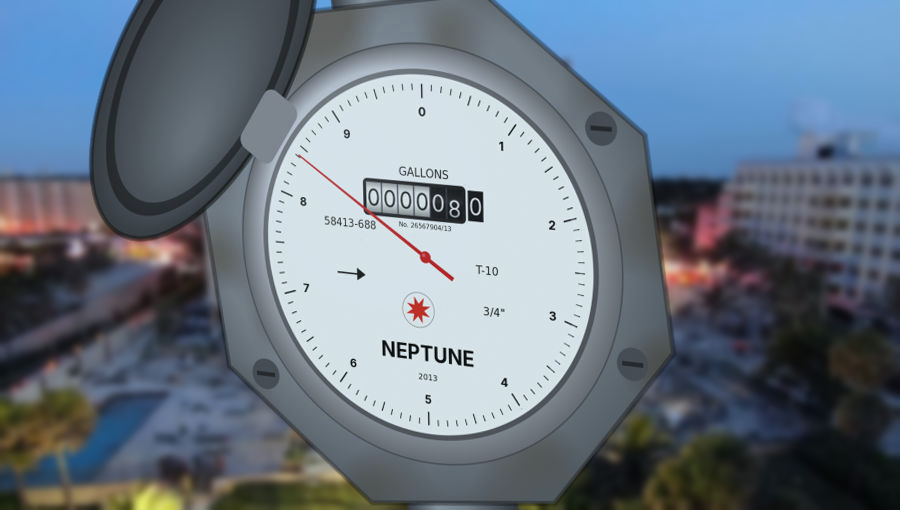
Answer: 78.4 (gal)
